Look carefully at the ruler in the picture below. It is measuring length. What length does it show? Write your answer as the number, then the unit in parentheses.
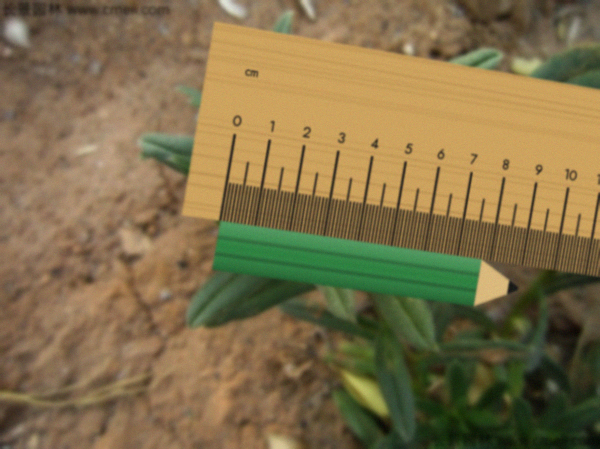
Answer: 9 (cm)
